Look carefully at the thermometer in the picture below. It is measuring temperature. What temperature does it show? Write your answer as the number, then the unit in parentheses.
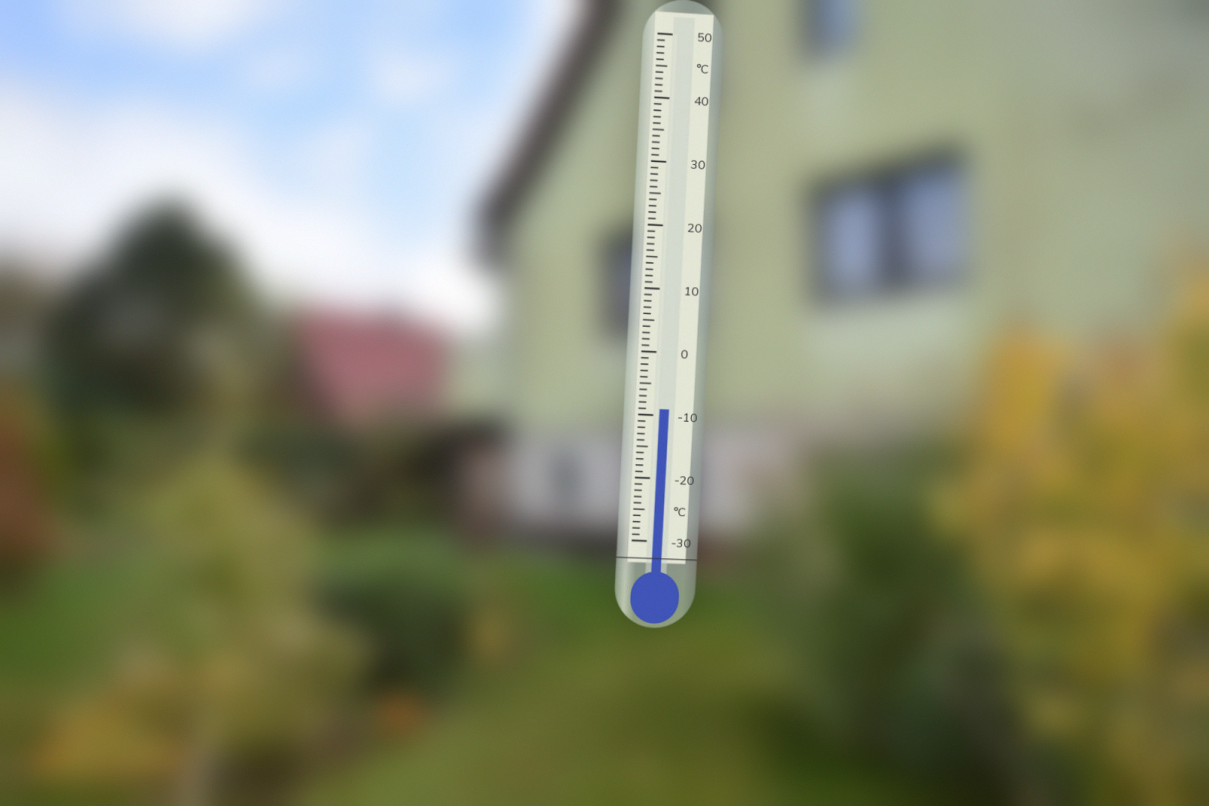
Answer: -9 (°C)
